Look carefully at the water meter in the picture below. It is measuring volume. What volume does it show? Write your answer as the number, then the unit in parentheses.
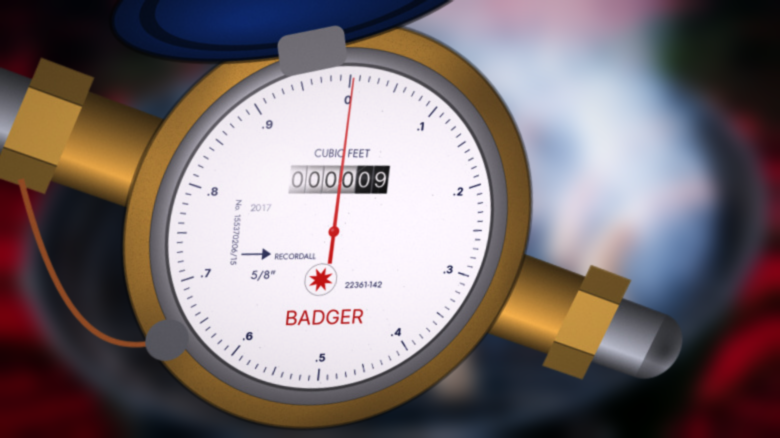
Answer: 9.00 (ft³)
